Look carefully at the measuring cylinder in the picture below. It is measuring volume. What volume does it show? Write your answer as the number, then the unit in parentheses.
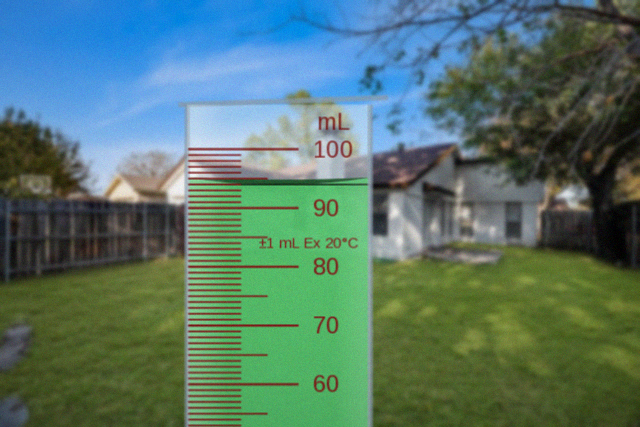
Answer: 94 (mL)
